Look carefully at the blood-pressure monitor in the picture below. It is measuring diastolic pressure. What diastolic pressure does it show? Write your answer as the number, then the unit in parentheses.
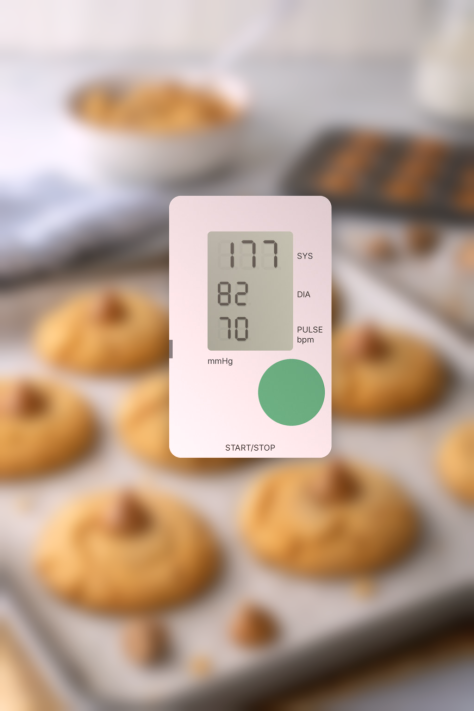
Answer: 82 (mmHg)
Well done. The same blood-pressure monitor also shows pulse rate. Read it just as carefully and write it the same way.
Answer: 70 (bpm)
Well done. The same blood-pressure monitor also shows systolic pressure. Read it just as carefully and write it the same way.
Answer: 177 (mmHg)
